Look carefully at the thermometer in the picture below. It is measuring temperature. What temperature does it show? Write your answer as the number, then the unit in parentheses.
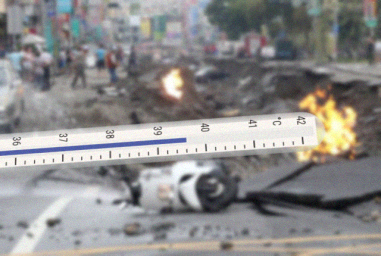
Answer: 39.6 (°C)
